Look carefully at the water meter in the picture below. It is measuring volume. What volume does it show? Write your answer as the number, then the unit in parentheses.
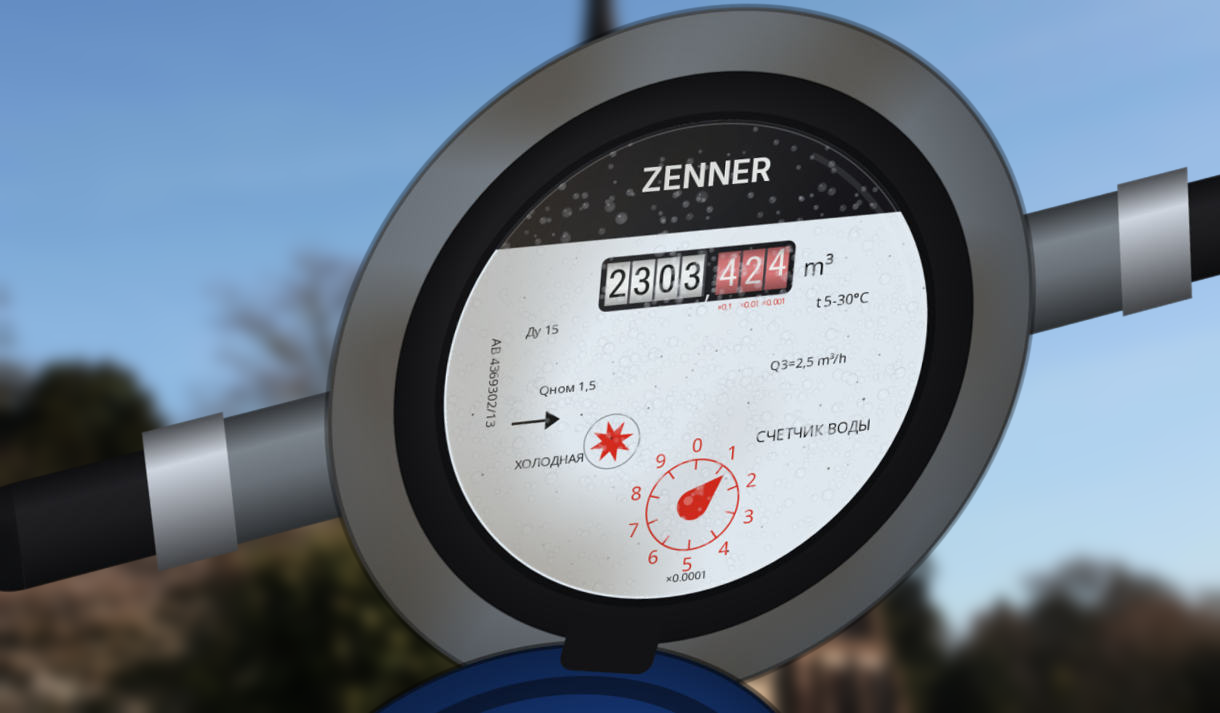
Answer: 2303.4241 (m³)
